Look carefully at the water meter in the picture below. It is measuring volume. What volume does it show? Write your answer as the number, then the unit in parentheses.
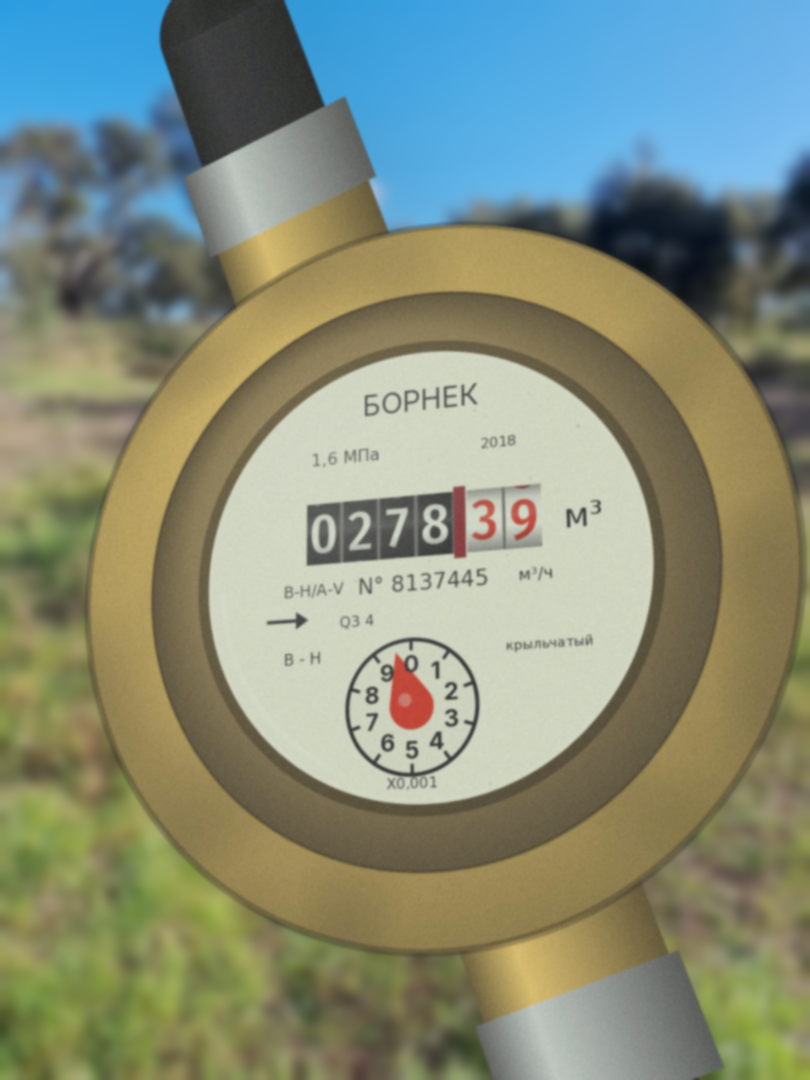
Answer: 278.389 (m³)
